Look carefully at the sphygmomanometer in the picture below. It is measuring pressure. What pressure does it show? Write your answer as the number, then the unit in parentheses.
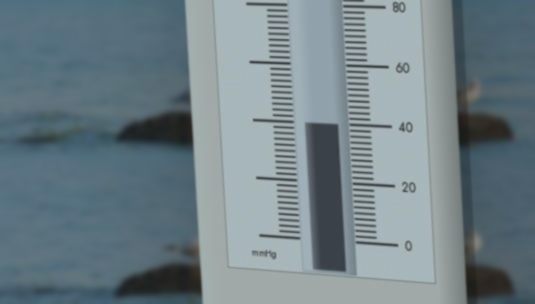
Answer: 40 (mmHg)
